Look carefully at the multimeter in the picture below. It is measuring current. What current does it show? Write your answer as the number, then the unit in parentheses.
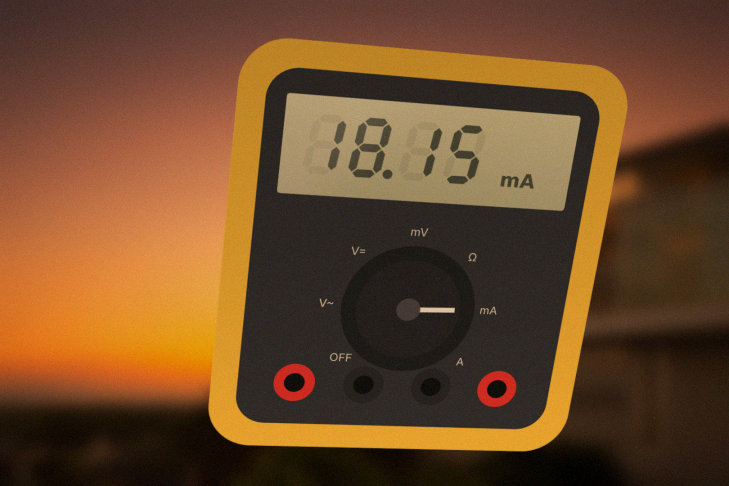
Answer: 18.15 (mA)
